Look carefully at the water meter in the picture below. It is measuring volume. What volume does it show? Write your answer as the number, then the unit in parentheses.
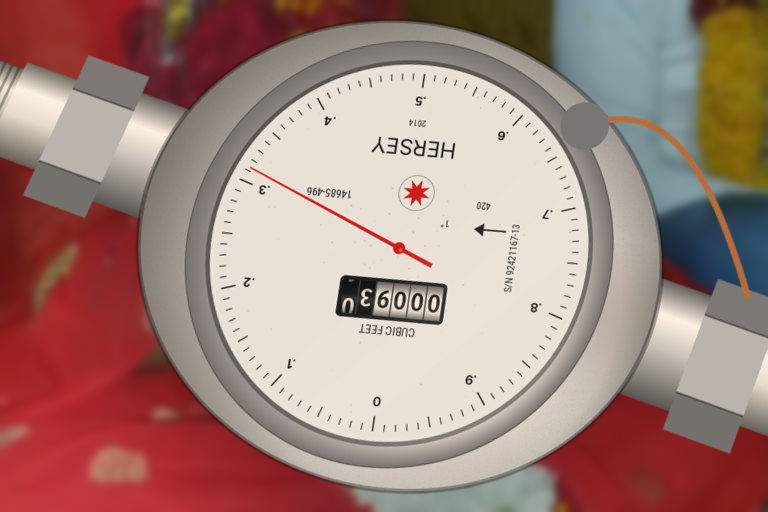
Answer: 930.31 (ft³)
